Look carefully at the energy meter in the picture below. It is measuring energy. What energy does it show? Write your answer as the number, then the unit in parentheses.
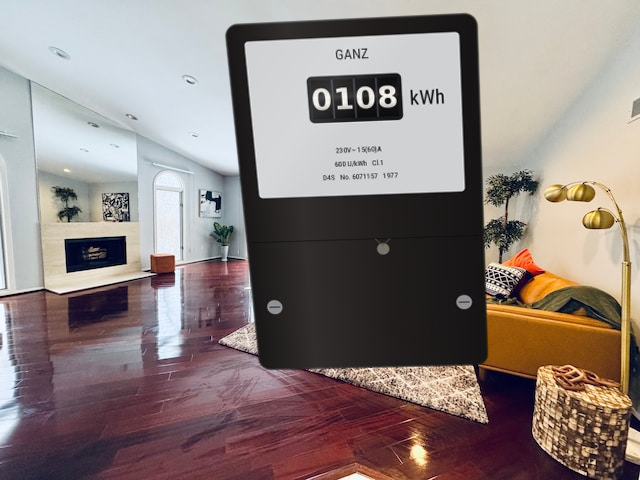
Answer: 108 (kWh)
